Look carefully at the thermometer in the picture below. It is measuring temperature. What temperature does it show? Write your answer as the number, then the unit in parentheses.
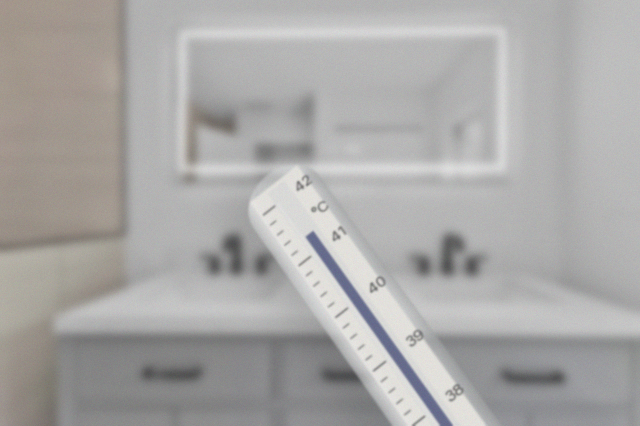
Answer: 41.3 (°C)
